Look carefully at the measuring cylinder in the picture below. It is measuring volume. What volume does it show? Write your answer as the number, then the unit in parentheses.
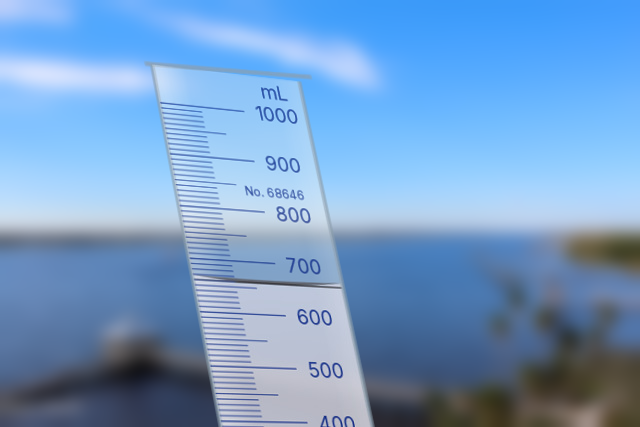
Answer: 660 (mL)
